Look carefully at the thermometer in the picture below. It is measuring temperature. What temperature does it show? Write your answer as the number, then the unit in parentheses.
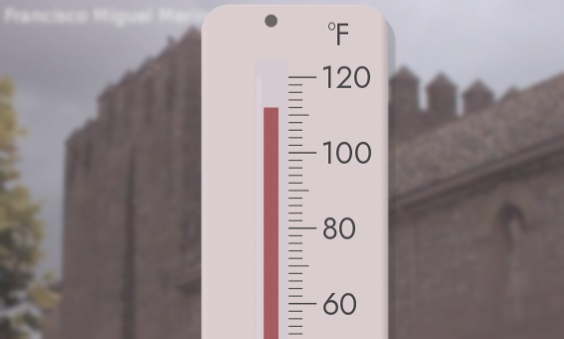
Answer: 112 (°F)
